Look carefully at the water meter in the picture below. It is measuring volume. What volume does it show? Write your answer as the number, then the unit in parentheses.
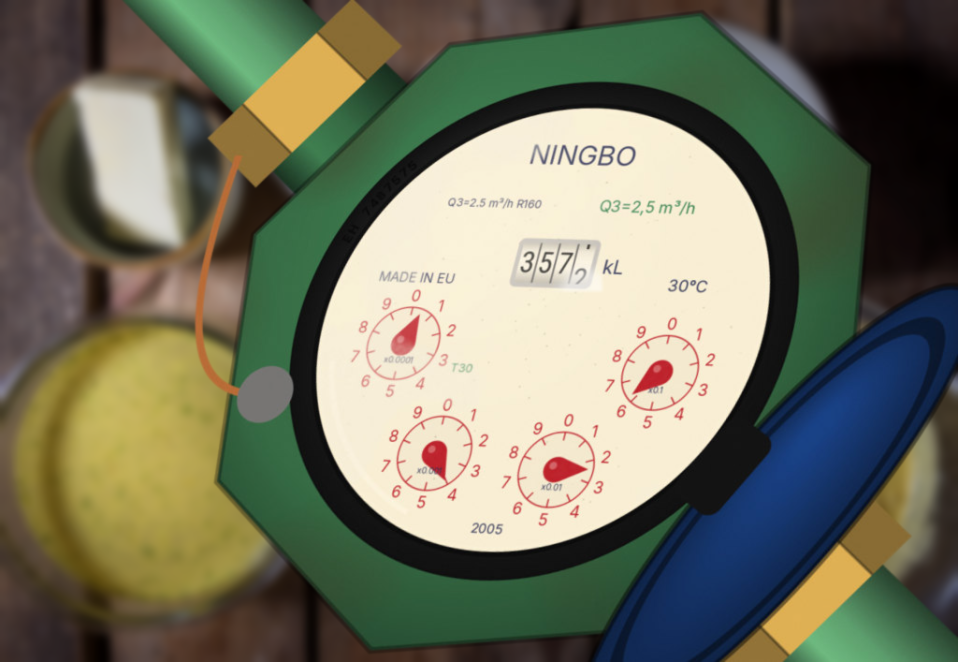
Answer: 3571.6240 (kL)
